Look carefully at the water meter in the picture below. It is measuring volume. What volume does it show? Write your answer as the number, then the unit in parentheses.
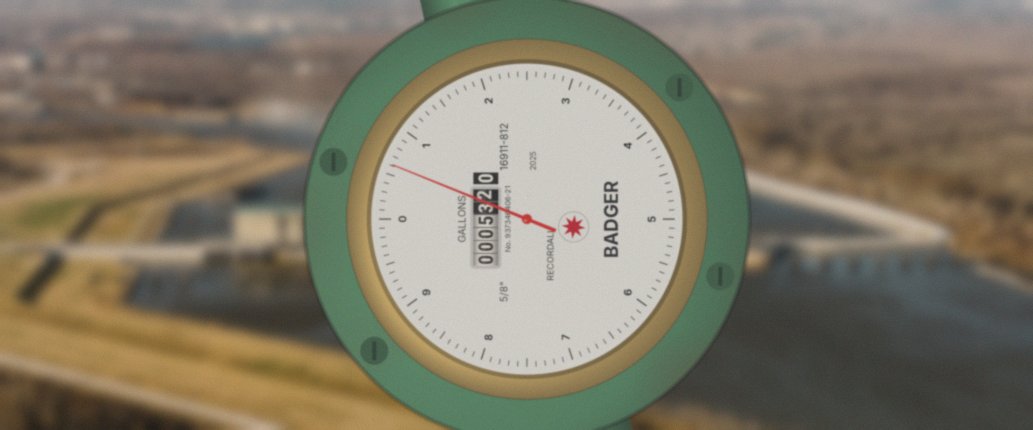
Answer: 5320.6 (gal)
